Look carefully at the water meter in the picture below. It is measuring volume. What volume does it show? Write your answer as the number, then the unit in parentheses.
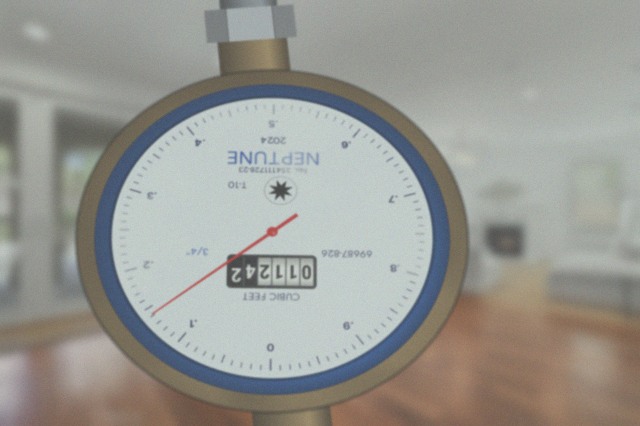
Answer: 11242.14 (ft³)
